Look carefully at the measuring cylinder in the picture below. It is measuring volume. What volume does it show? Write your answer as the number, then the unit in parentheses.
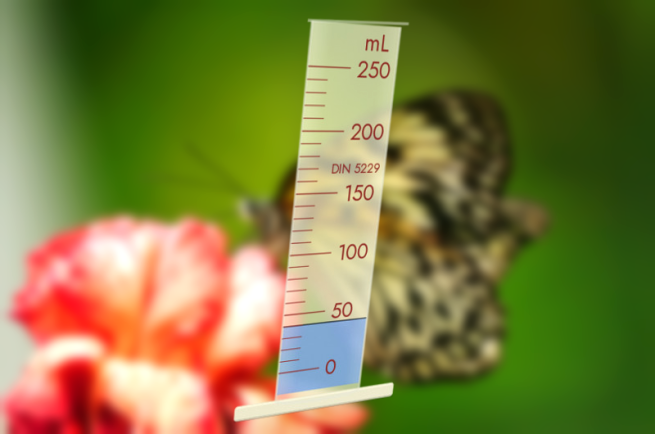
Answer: 40 (mL)
